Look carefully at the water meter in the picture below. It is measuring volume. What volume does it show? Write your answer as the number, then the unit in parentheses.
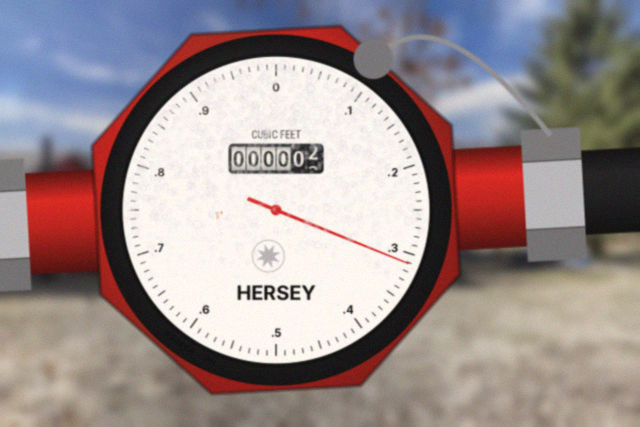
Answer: 2.31 (ft³)
